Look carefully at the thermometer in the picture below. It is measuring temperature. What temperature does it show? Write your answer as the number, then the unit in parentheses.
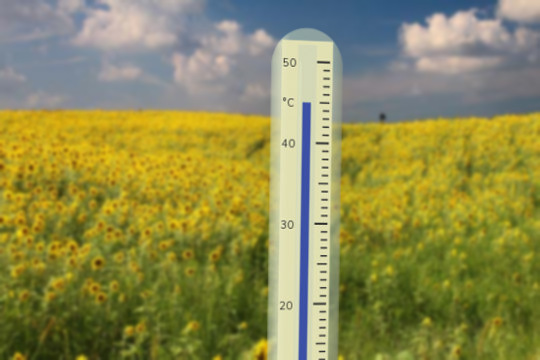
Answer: 45 (°C)
